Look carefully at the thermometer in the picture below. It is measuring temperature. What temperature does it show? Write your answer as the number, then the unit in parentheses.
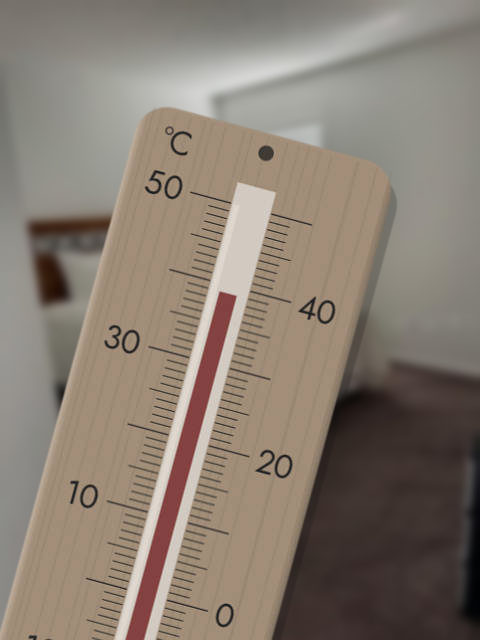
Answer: 39 (°C)
